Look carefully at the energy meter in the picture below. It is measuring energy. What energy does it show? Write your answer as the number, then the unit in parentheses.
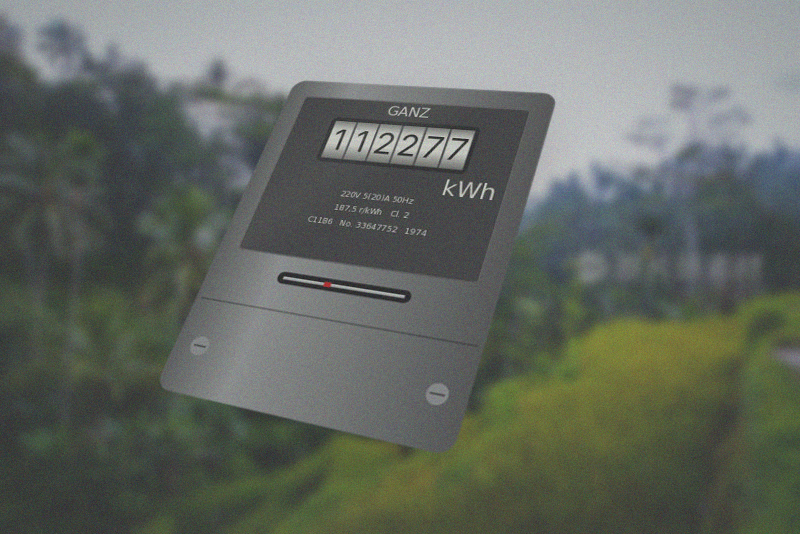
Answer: 112277 (kWh)
